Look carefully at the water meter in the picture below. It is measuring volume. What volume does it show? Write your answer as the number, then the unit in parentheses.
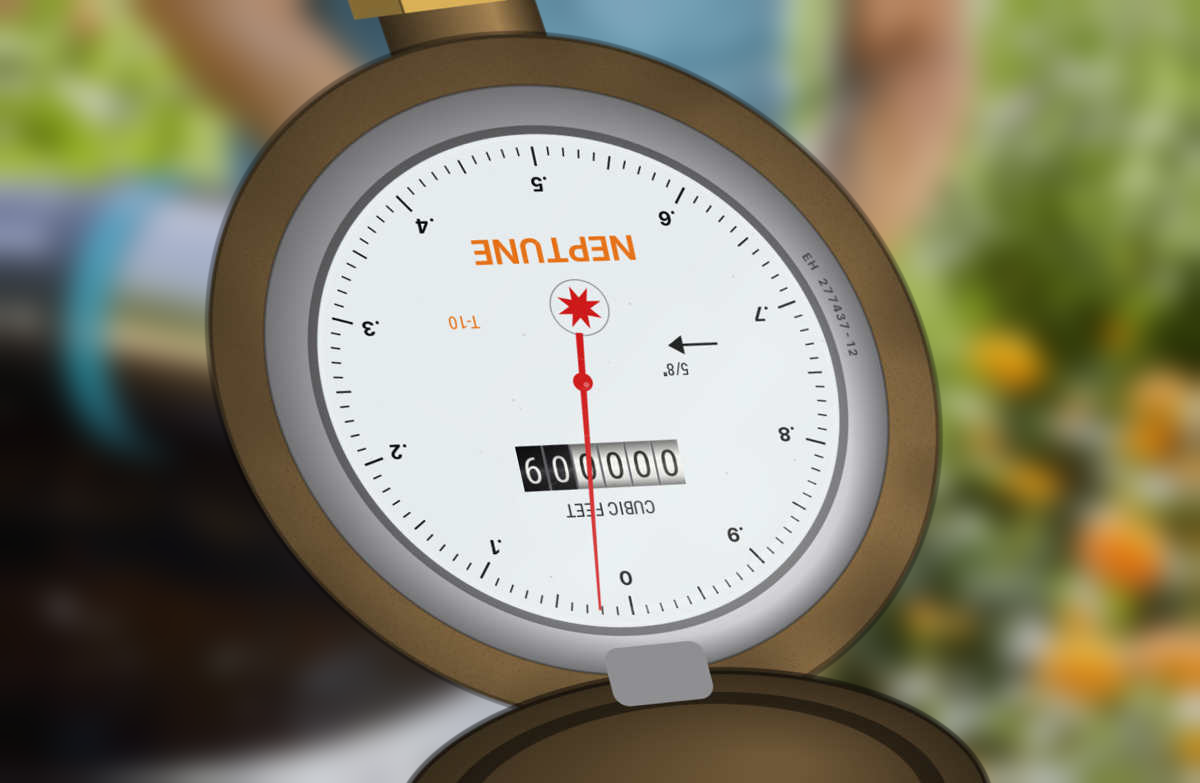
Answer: 9.02 (ft³)
